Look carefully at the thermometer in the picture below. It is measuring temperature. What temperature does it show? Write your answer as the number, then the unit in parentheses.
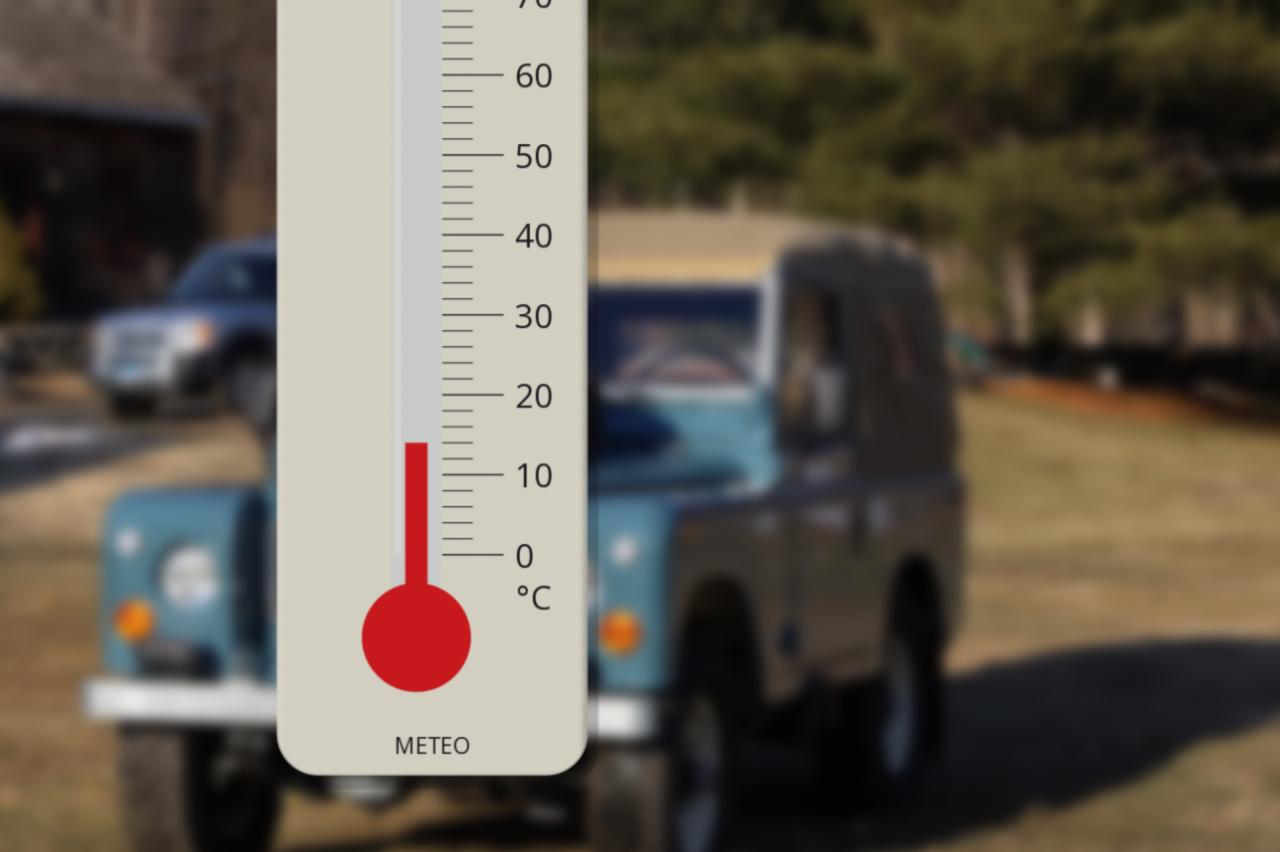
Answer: 14 (°C)
